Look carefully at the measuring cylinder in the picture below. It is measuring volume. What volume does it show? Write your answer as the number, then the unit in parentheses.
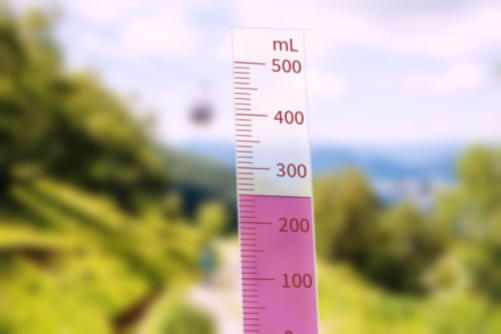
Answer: 250 (mL)
